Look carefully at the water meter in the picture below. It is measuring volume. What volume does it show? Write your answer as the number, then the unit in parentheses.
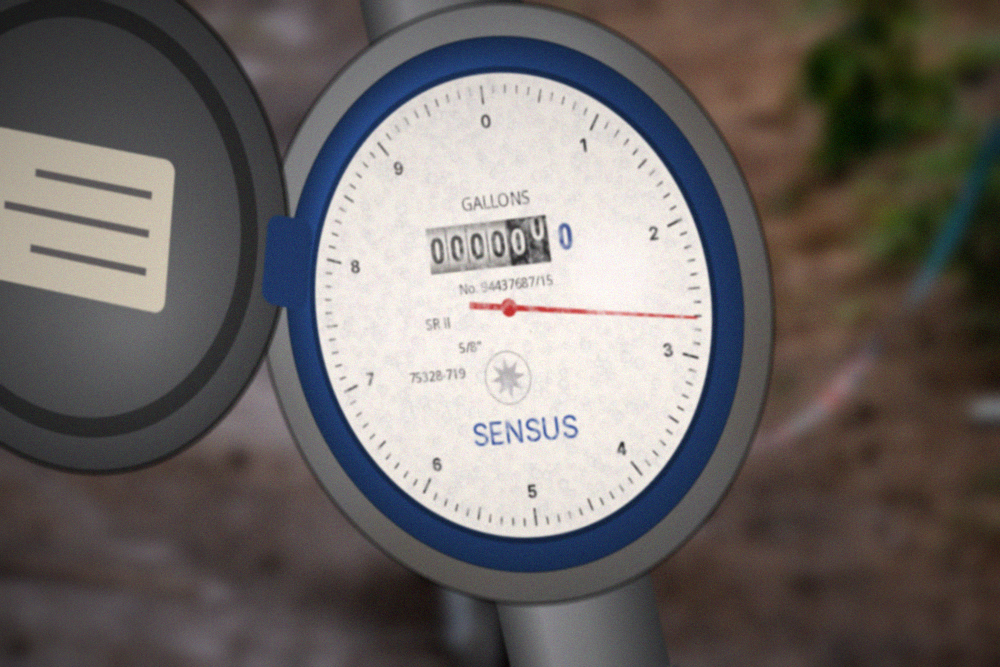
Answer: 2.7 (gal)
